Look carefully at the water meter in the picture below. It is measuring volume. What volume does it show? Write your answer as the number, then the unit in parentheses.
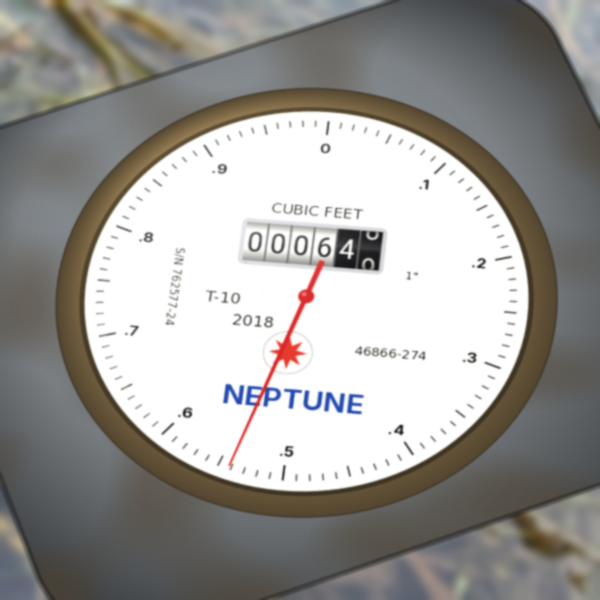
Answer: 648.54 (ft³)
